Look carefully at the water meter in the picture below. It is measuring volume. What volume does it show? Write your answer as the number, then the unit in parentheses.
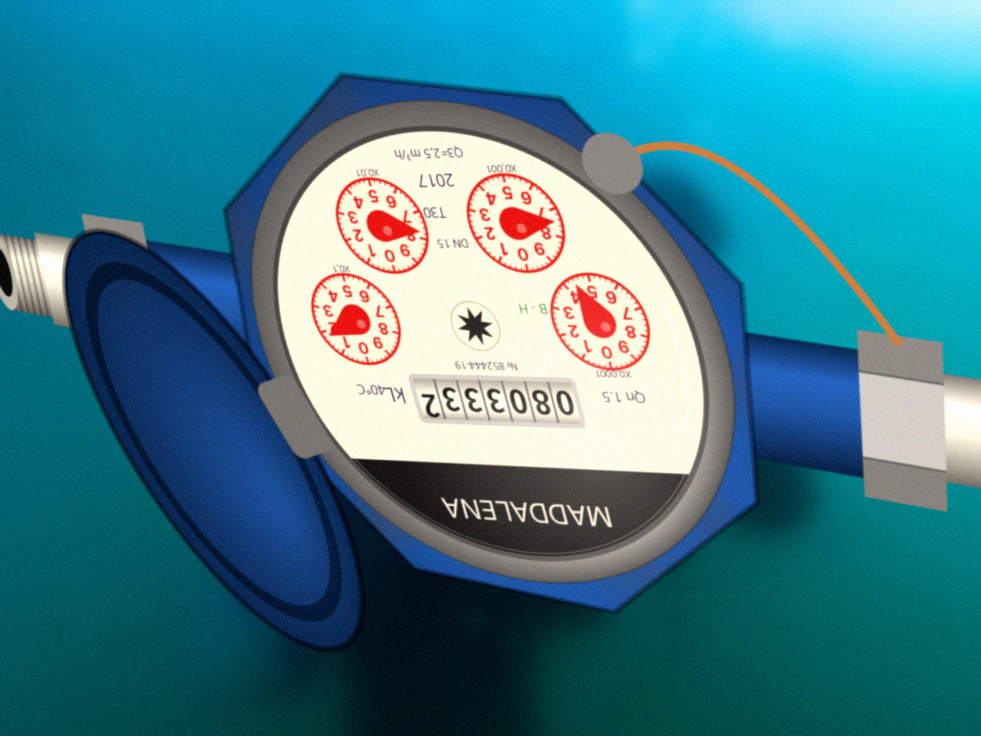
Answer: 803332.1774 (kL)
